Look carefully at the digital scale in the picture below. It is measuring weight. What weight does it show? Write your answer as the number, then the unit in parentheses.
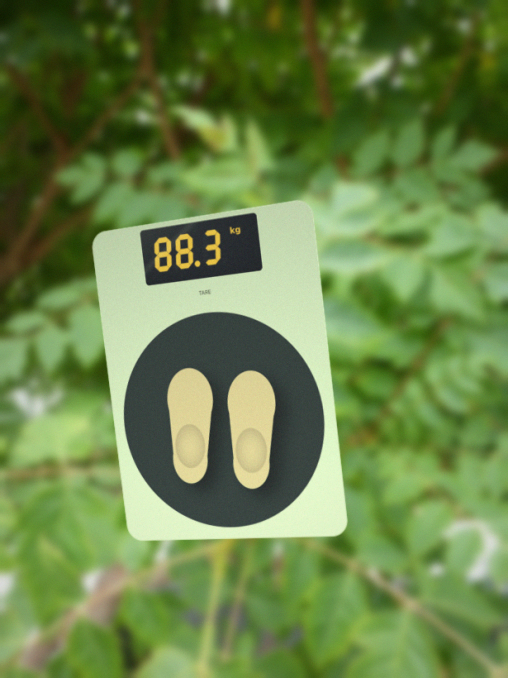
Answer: 88.3 (kg)
